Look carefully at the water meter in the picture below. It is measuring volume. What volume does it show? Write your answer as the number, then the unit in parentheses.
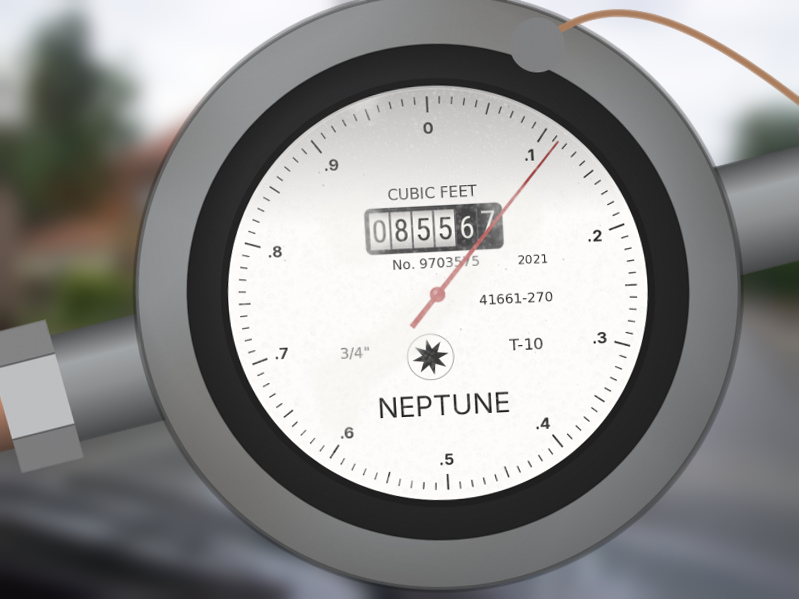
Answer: 85567.11 (ft³)
